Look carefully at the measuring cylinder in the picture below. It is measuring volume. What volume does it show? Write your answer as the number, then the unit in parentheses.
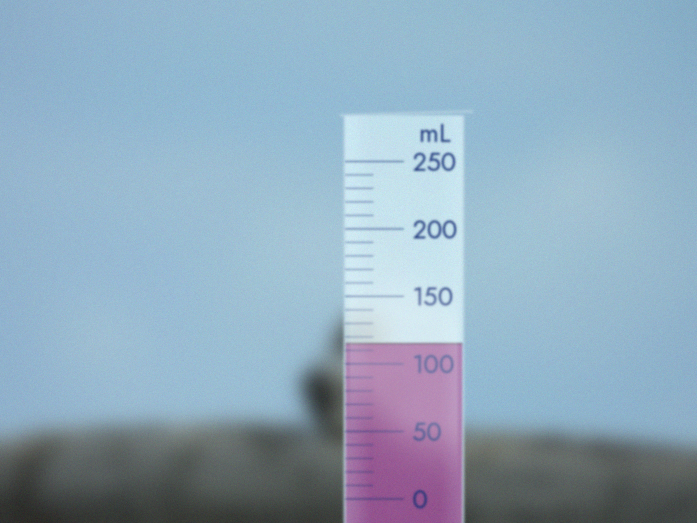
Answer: 115 (mL)
